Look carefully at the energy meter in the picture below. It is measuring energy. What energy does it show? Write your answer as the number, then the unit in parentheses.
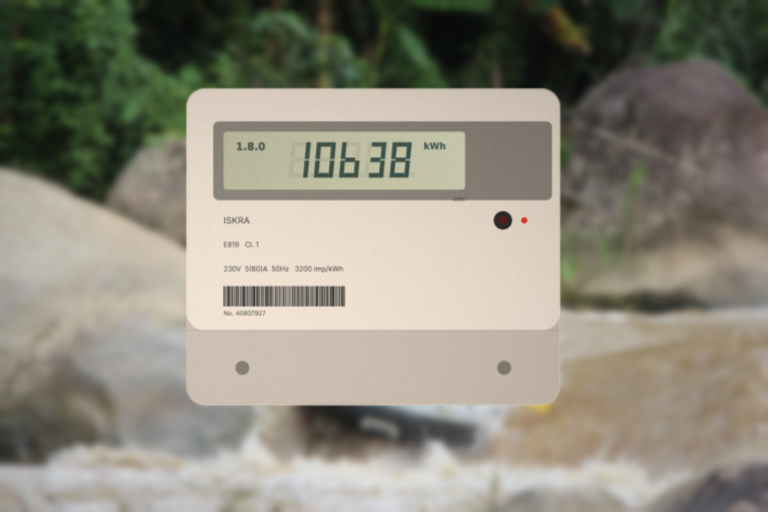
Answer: 10638 (kWh)
